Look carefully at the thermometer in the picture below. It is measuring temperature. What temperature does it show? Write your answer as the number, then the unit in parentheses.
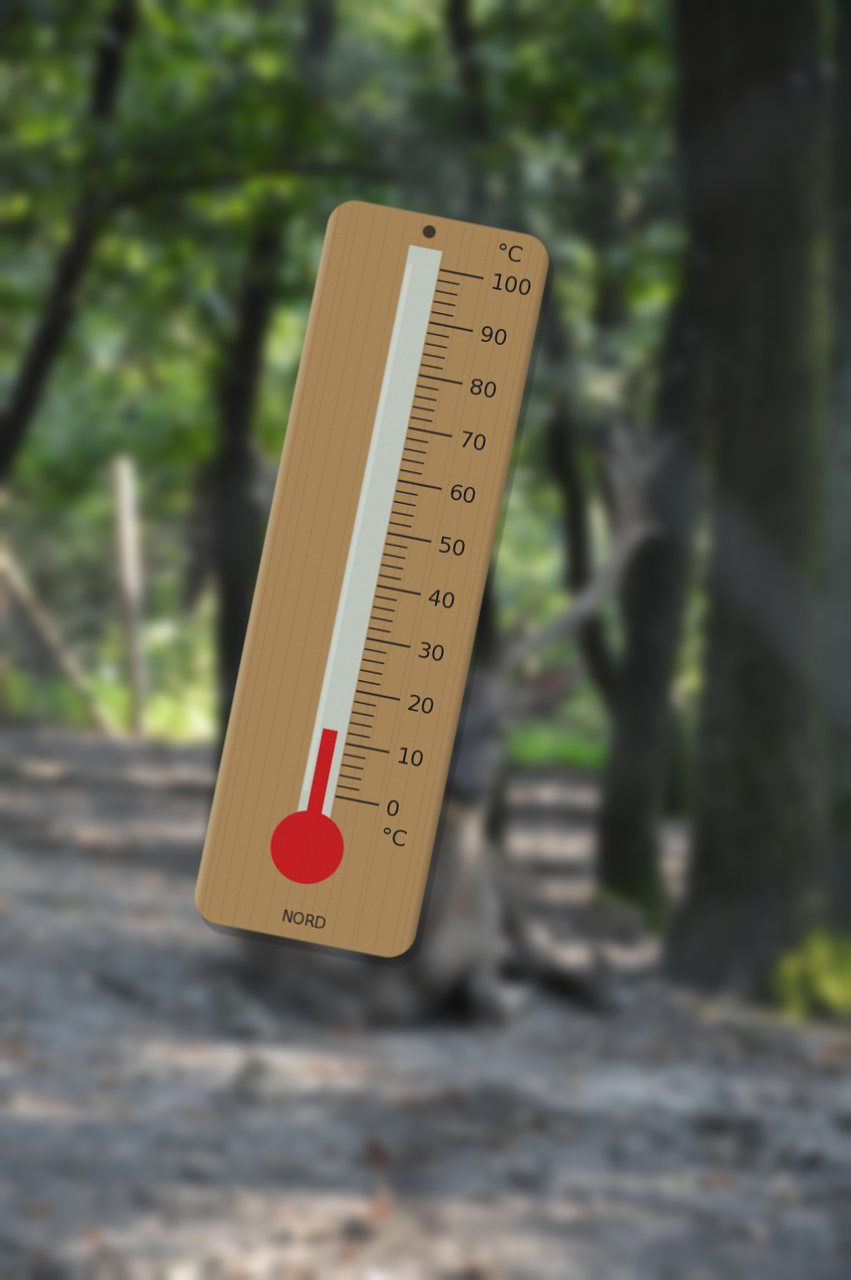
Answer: 12 (°C)
